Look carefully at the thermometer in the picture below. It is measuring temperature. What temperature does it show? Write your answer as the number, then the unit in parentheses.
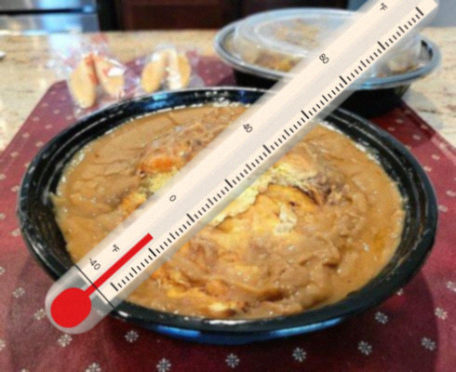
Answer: -16 (°F)
